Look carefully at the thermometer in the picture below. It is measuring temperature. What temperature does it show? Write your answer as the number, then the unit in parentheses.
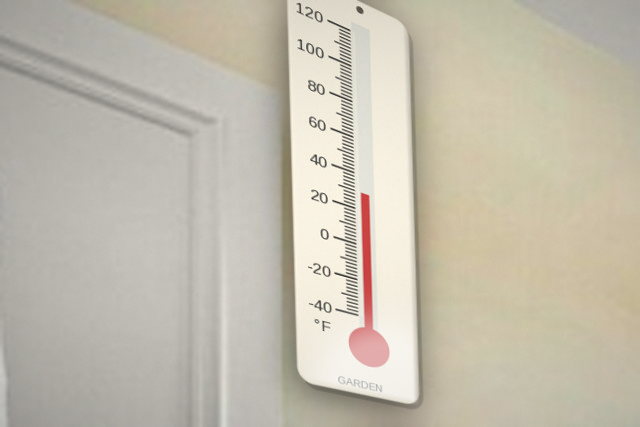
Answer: 30 (°F)
